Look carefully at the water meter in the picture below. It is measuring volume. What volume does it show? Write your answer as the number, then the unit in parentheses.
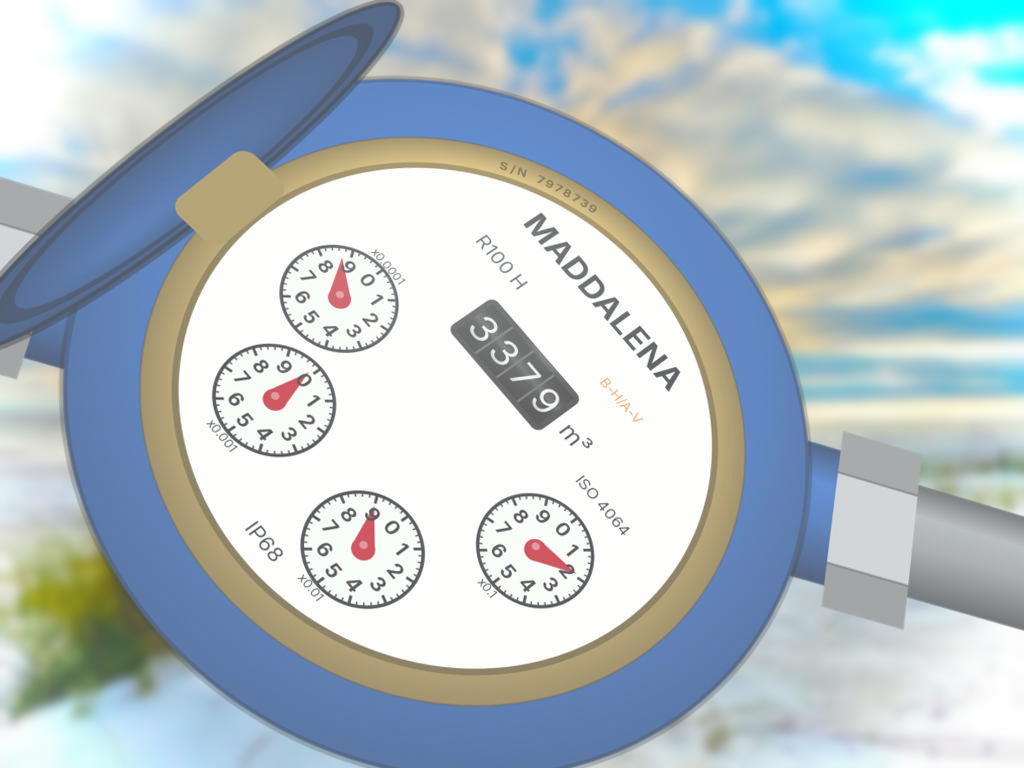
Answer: 3379.1898 (m³)
